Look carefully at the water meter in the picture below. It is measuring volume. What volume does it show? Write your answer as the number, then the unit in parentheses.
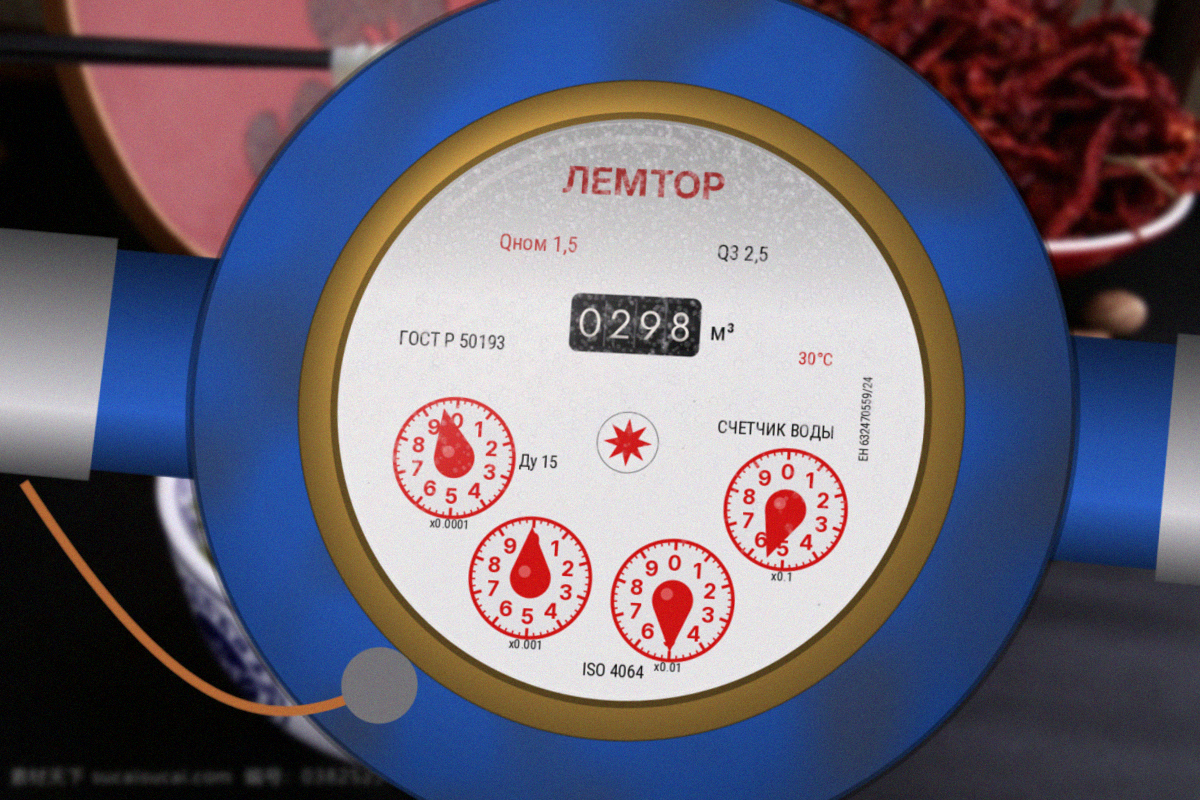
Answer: 298.5499 (m³)
